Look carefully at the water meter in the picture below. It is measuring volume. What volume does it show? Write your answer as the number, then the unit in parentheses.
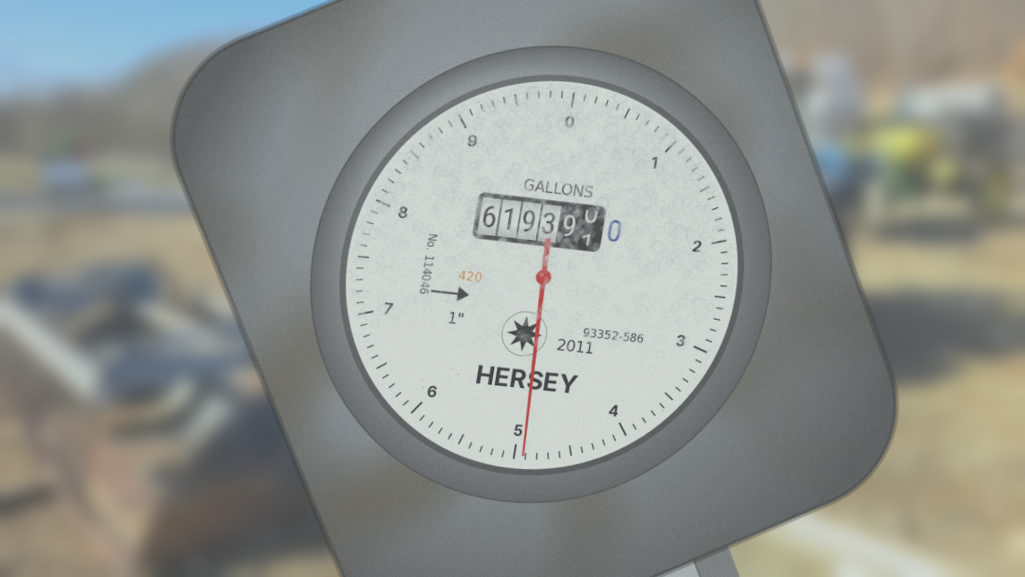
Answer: 6193904.9 (gal)
